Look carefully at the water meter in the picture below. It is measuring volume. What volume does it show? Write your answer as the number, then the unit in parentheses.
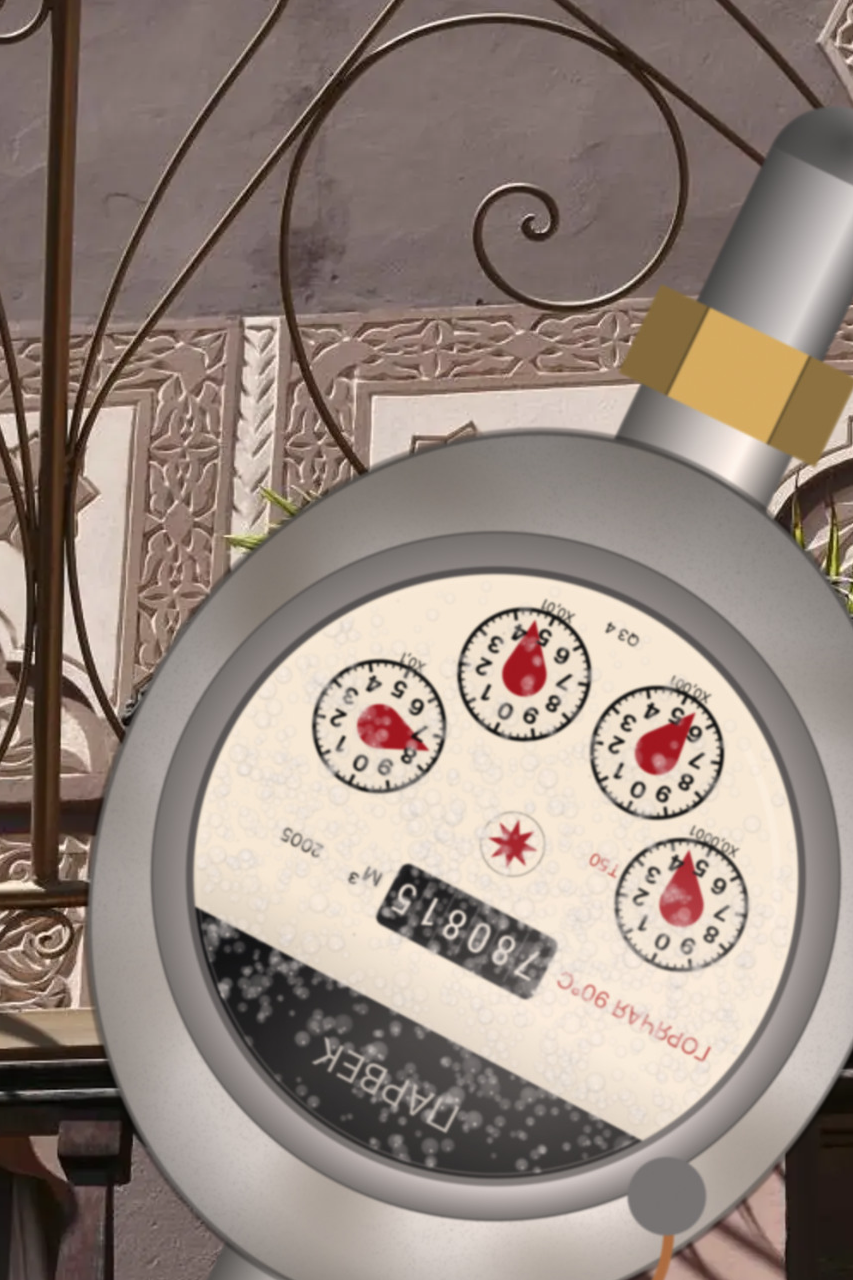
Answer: 780815.7454 (m³)
